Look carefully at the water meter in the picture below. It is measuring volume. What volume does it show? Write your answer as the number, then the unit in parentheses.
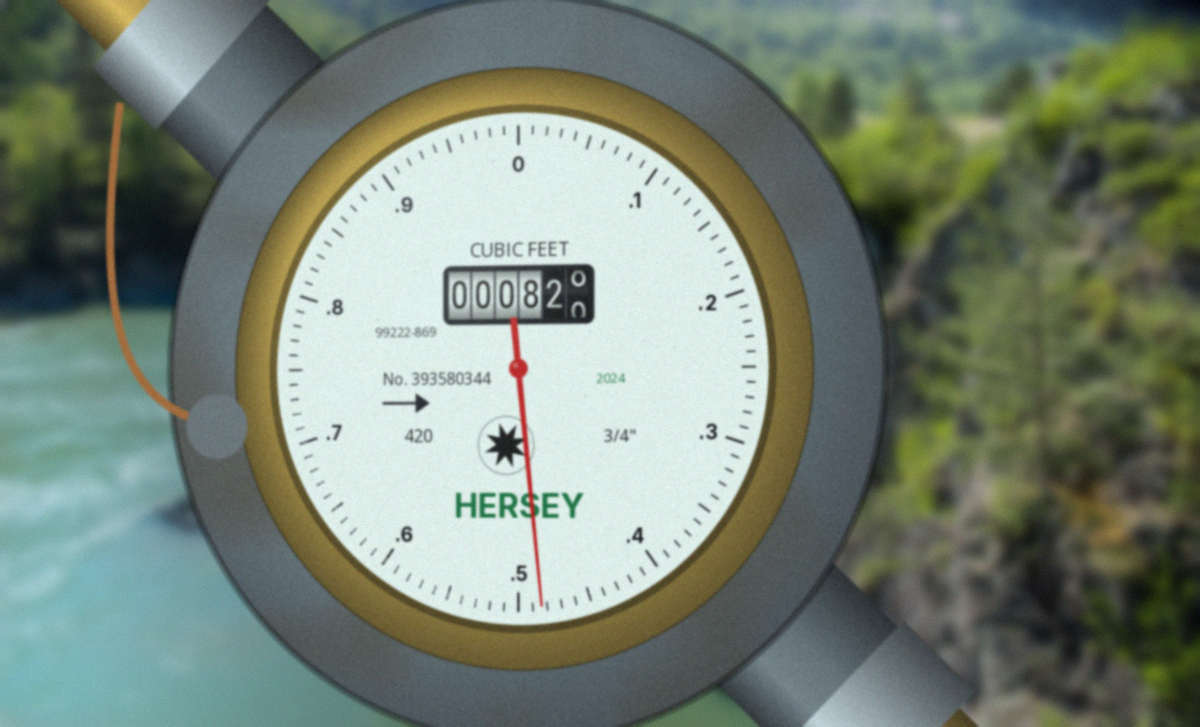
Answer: 828.48 (ft³)
